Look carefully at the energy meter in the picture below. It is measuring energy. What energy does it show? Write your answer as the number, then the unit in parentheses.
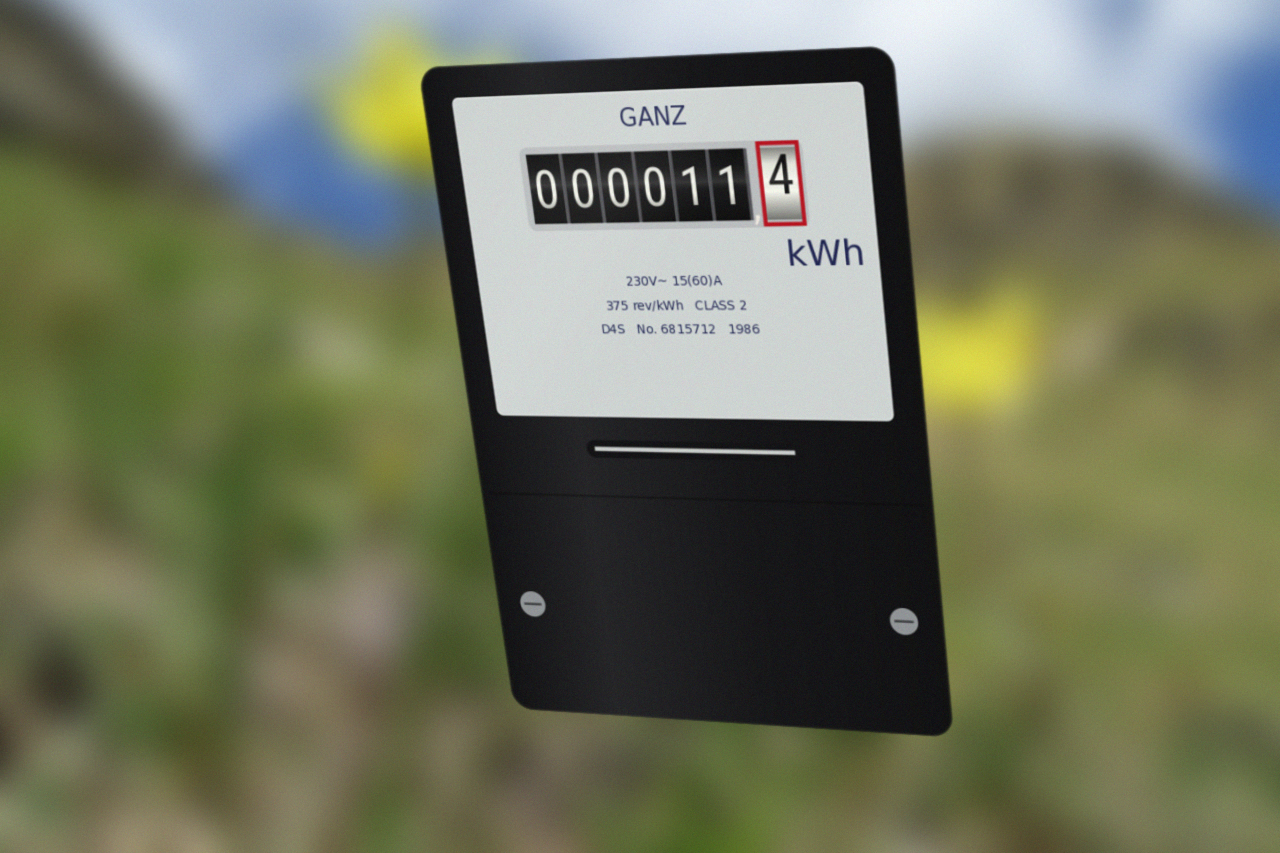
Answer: 11.4 (kWh)
